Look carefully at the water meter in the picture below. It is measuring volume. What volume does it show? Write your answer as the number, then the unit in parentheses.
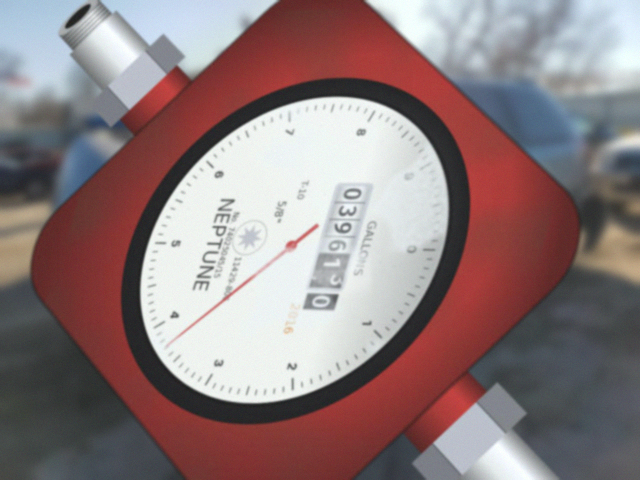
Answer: 396133.7 (gal)
